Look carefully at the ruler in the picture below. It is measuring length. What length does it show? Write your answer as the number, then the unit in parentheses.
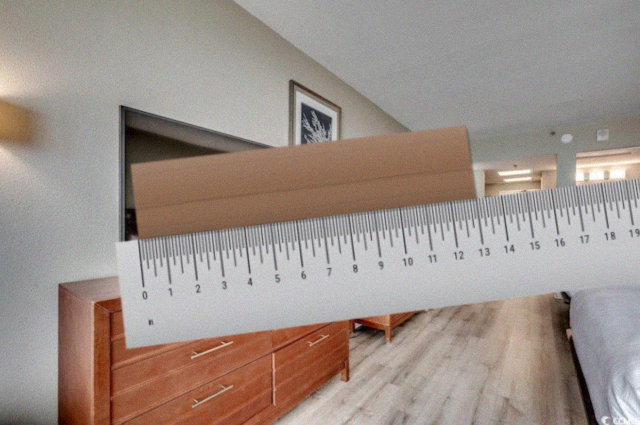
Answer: 13 (in)
